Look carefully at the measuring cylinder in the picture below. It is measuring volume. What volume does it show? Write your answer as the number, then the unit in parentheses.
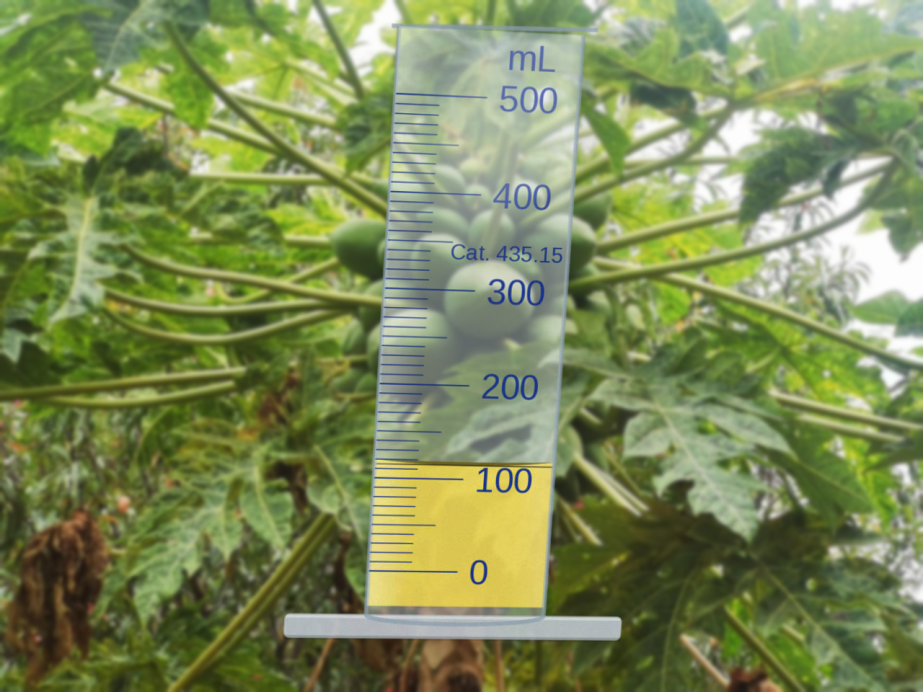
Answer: 115 (mL)
